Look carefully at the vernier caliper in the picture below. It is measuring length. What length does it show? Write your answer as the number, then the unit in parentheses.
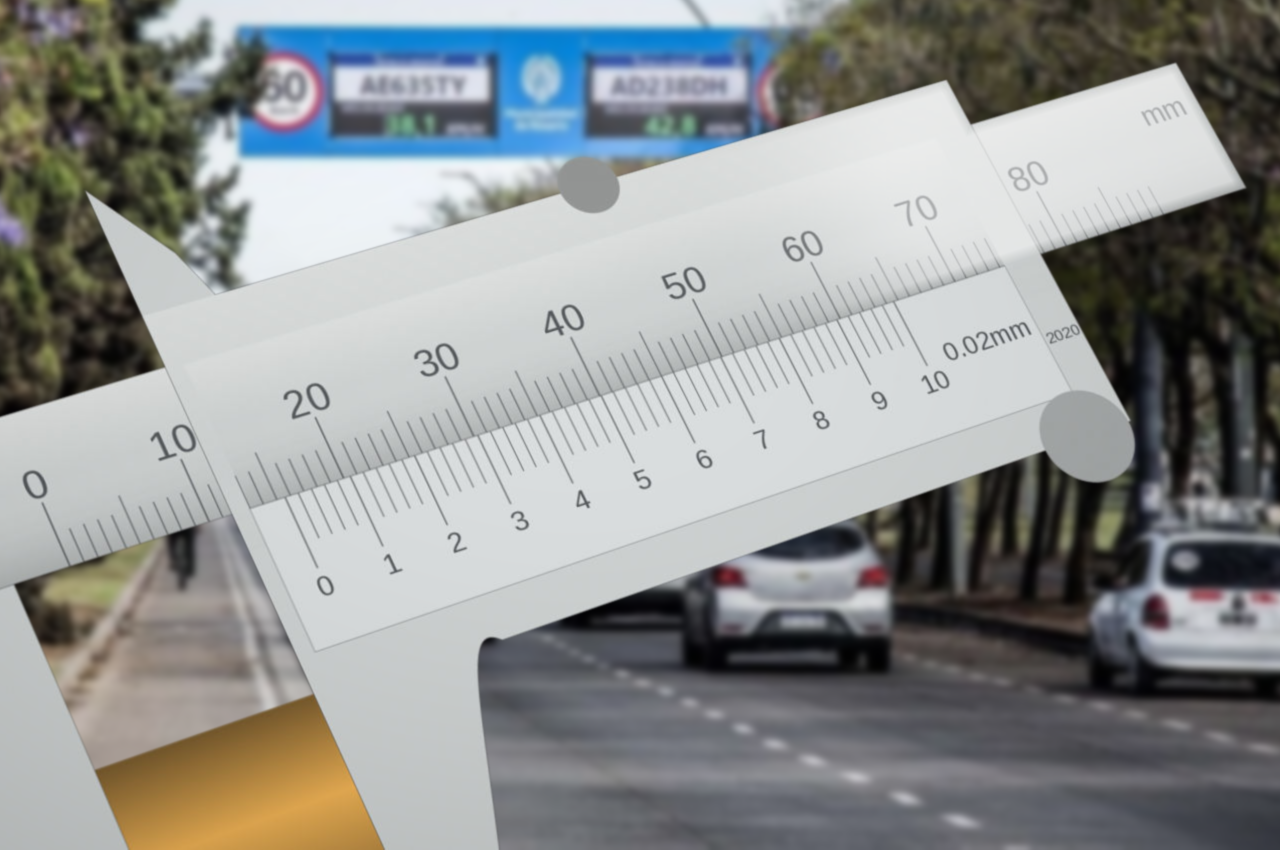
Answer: 15.6 (mm)
